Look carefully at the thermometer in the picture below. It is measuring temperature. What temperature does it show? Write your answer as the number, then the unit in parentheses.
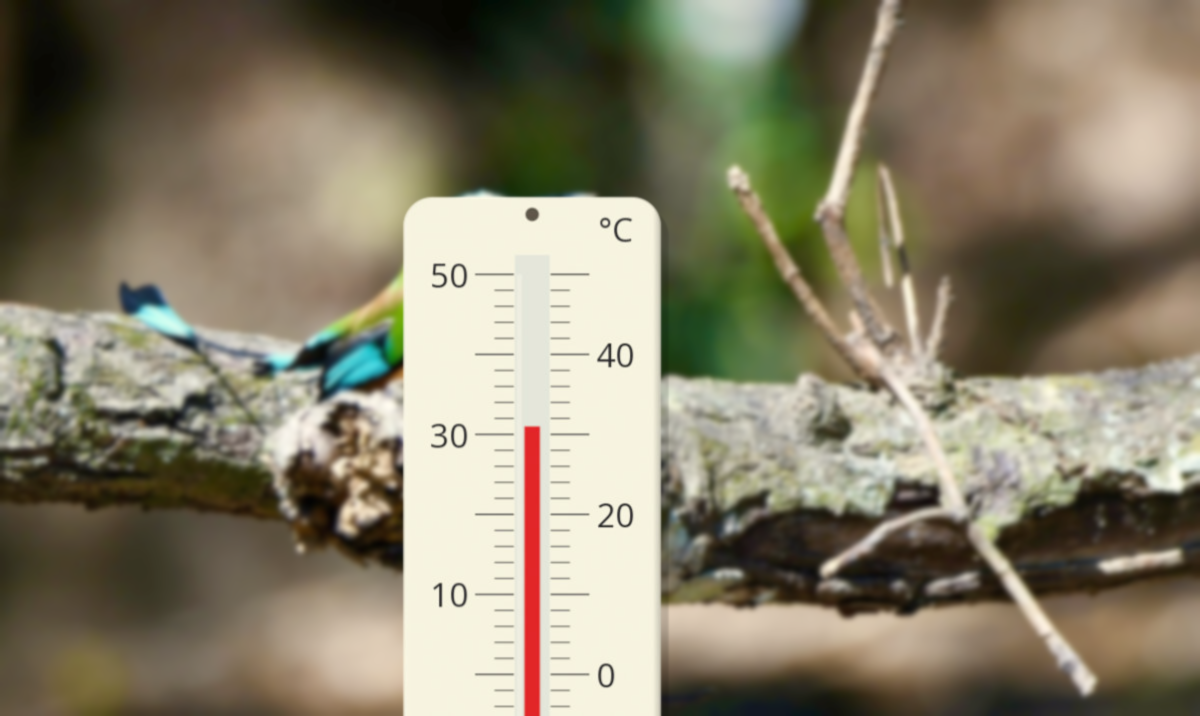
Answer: 31 (°C)
